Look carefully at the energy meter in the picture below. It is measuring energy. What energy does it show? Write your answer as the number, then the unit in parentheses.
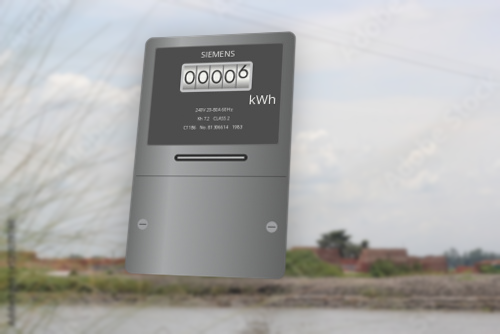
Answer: 6 (kWh)
